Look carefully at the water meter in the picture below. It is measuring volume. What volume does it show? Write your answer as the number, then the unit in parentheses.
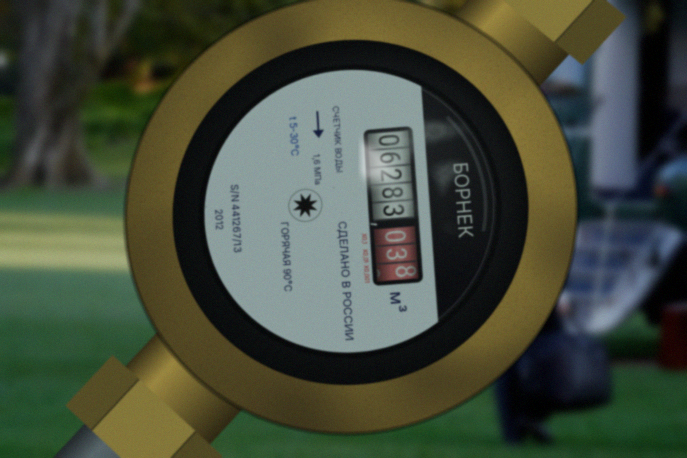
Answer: 6283.038 (m³)
